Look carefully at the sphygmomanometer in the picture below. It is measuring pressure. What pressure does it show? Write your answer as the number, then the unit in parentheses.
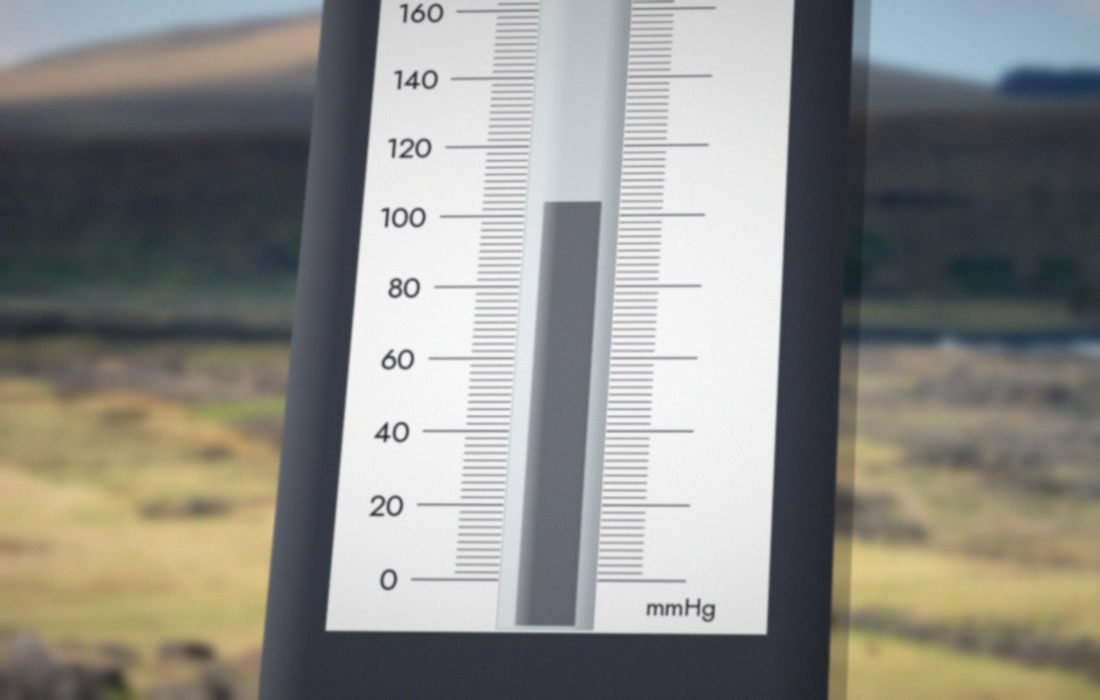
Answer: 104 (mmHg)
